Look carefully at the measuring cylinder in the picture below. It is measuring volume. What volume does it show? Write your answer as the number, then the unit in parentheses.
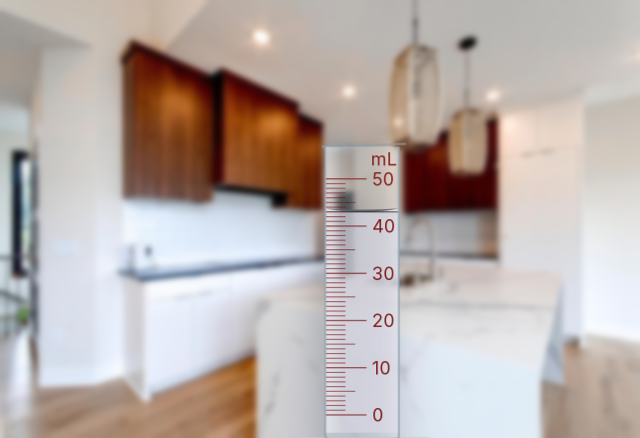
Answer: 43 (mL)
